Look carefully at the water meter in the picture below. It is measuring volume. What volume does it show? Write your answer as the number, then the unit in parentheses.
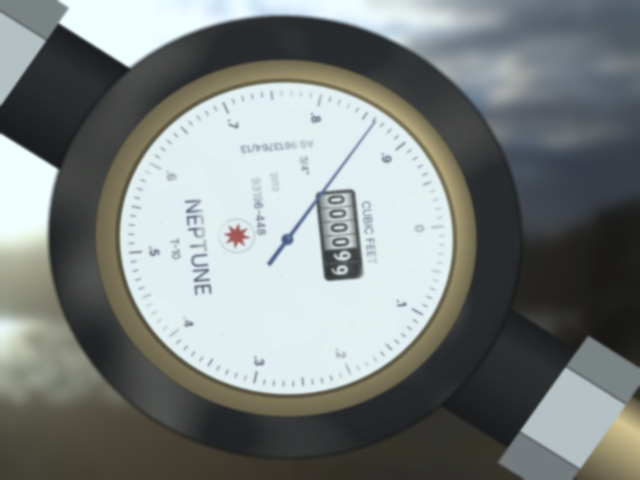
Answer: 98.86 (ft³)
